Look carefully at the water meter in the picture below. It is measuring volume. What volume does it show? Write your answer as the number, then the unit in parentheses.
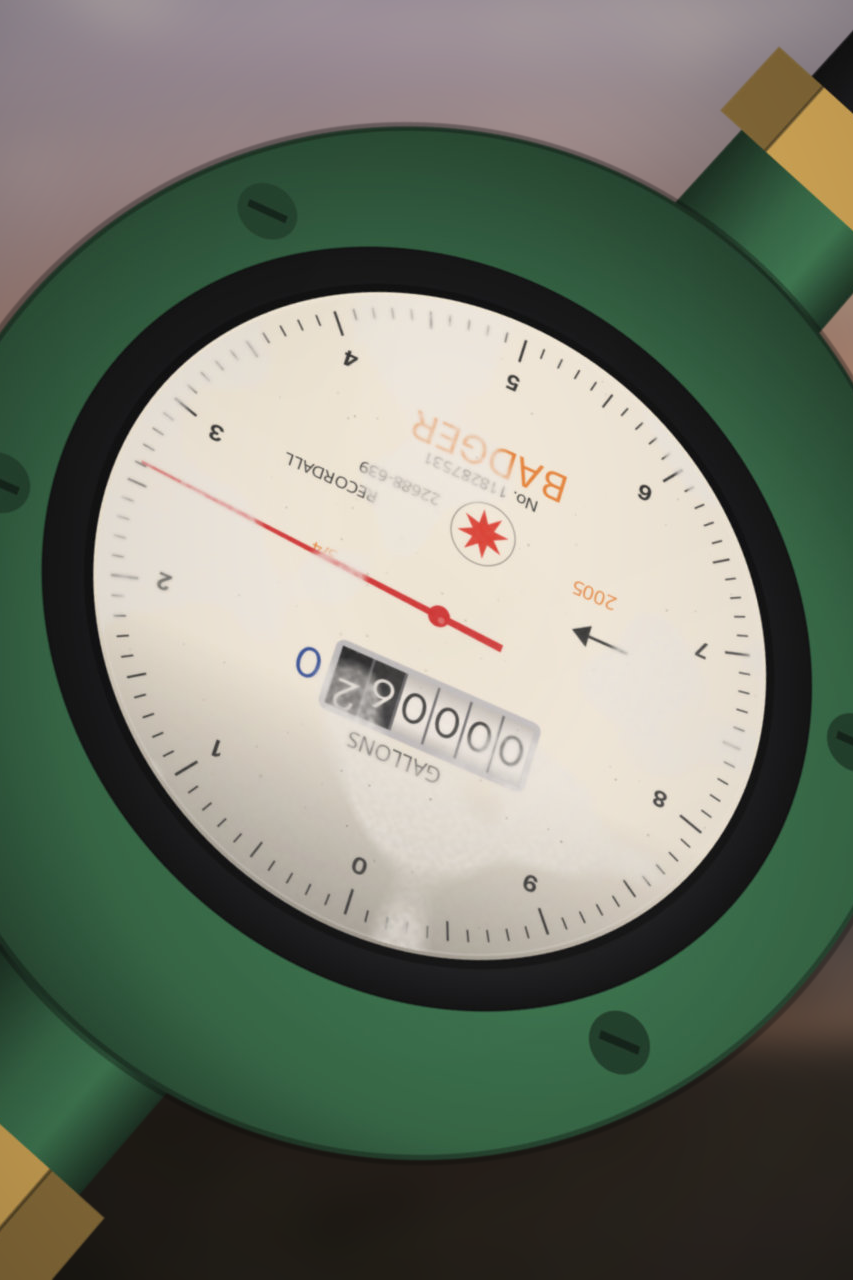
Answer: 622.6 (gal)
